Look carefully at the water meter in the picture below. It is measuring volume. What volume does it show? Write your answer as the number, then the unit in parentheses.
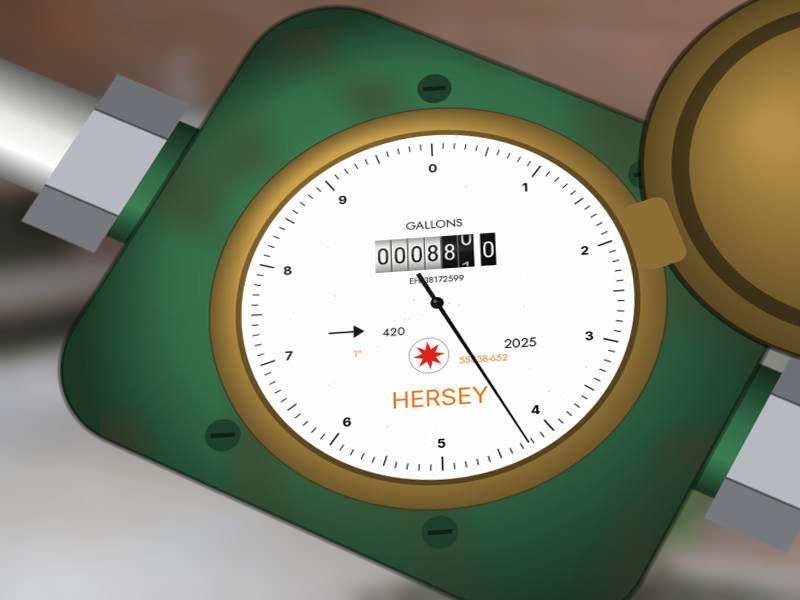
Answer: 8804.2 (gal)
